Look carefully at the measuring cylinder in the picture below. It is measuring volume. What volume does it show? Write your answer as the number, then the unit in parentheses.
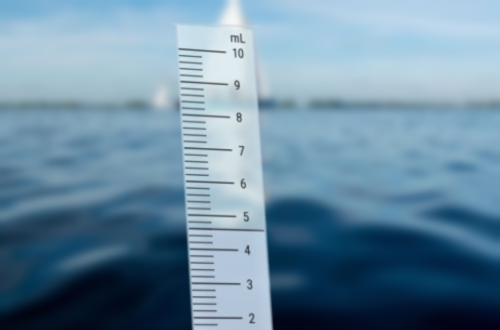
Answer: 4.6 (mL)
